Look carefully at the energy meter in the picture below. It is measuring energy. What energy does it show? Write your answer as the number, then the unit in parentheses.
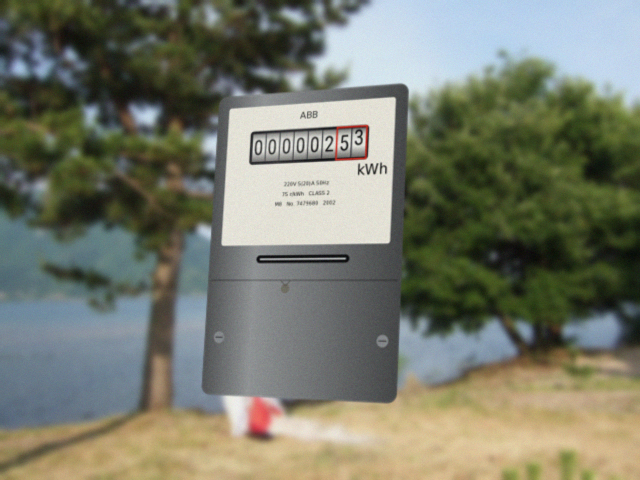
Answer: 2.53 (kWh)
